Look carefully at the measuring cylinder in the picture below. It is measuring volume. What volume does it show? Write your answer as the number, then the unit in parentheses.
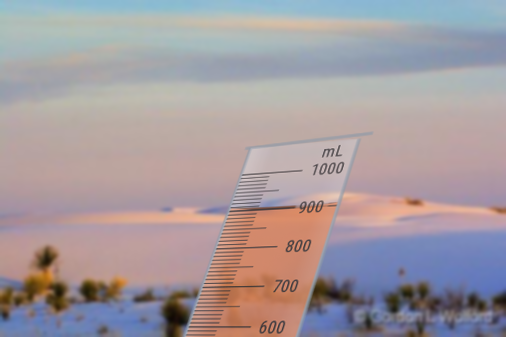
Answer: 900 (mL)
